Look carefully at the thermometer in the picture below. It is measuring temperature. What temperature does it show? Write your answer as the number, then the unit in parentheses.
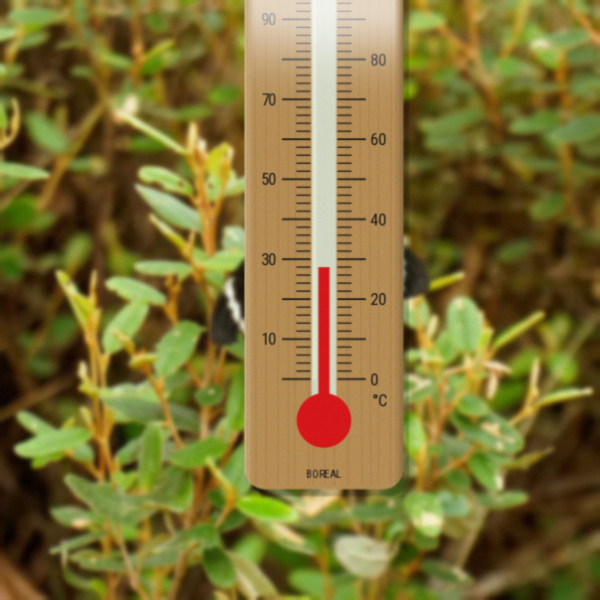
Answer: 28 (°C)
